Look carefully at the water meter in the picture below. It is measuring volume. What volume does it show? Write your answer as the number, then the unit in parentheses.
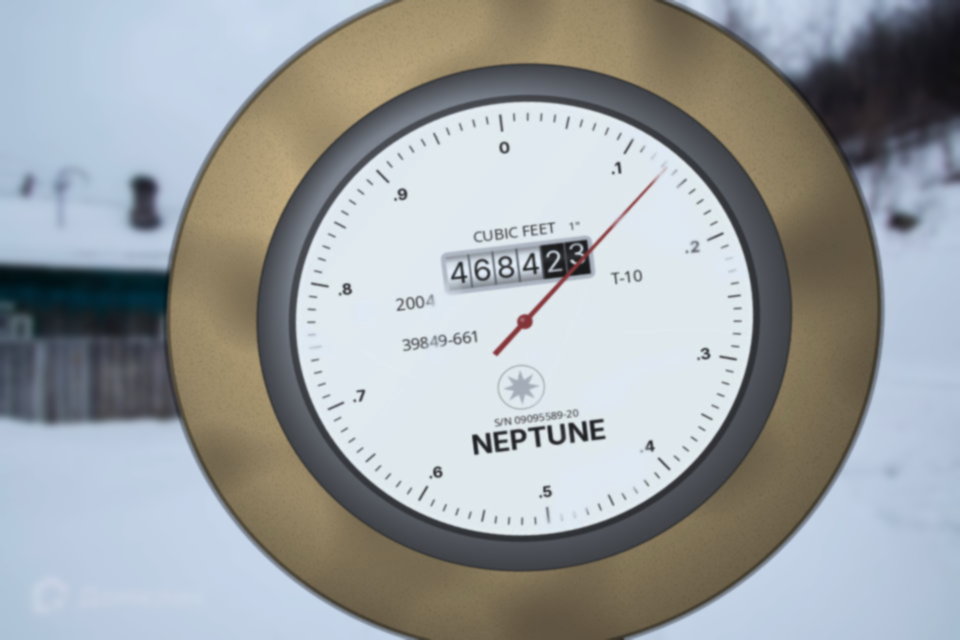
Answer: 468423.13 (ft³)
